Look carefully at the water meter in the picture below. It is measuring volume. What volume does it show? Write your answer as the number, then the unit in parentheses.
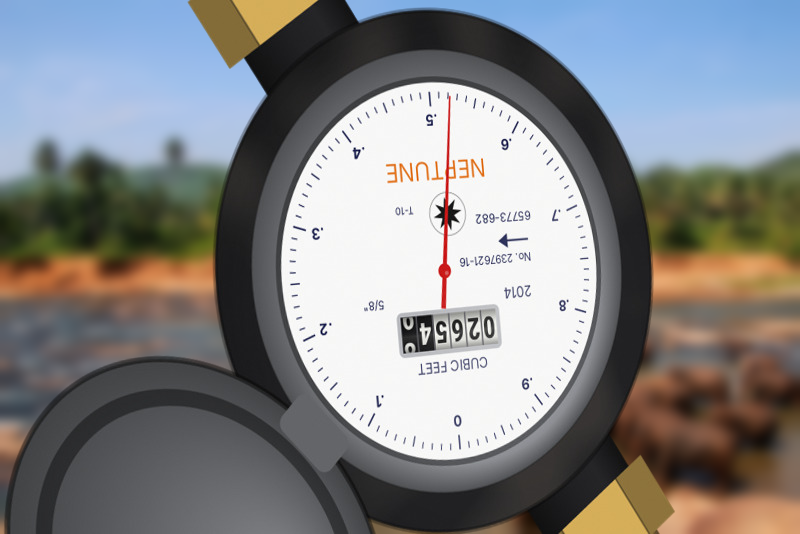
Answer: 26548.52 (ft³)
